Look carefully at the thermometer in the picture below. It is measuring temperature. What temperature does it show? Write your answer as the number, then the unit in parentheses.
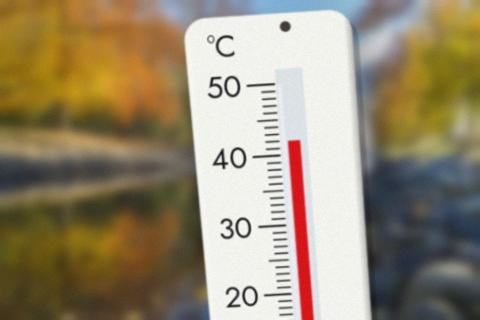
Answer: 42 (°C)
